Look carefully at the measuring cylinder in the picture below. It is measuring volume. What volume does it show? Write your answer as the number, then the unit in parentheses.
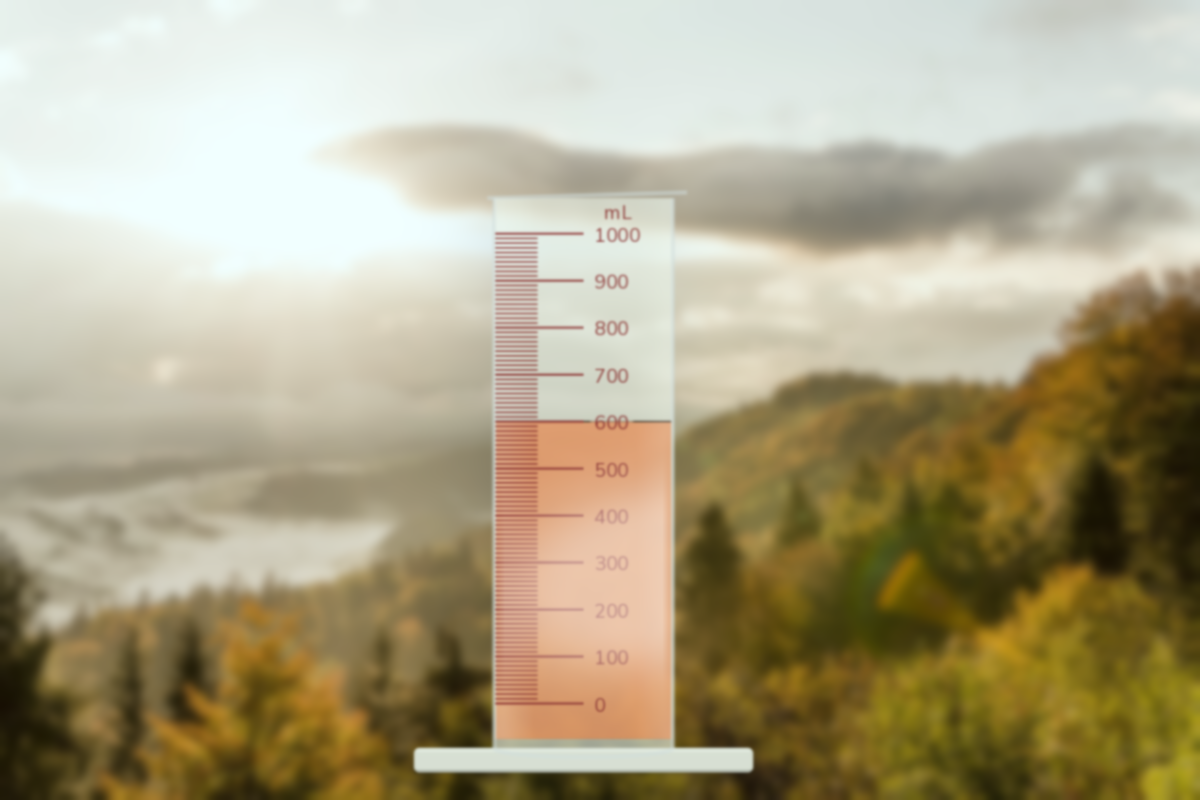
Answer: 600 (mL)
